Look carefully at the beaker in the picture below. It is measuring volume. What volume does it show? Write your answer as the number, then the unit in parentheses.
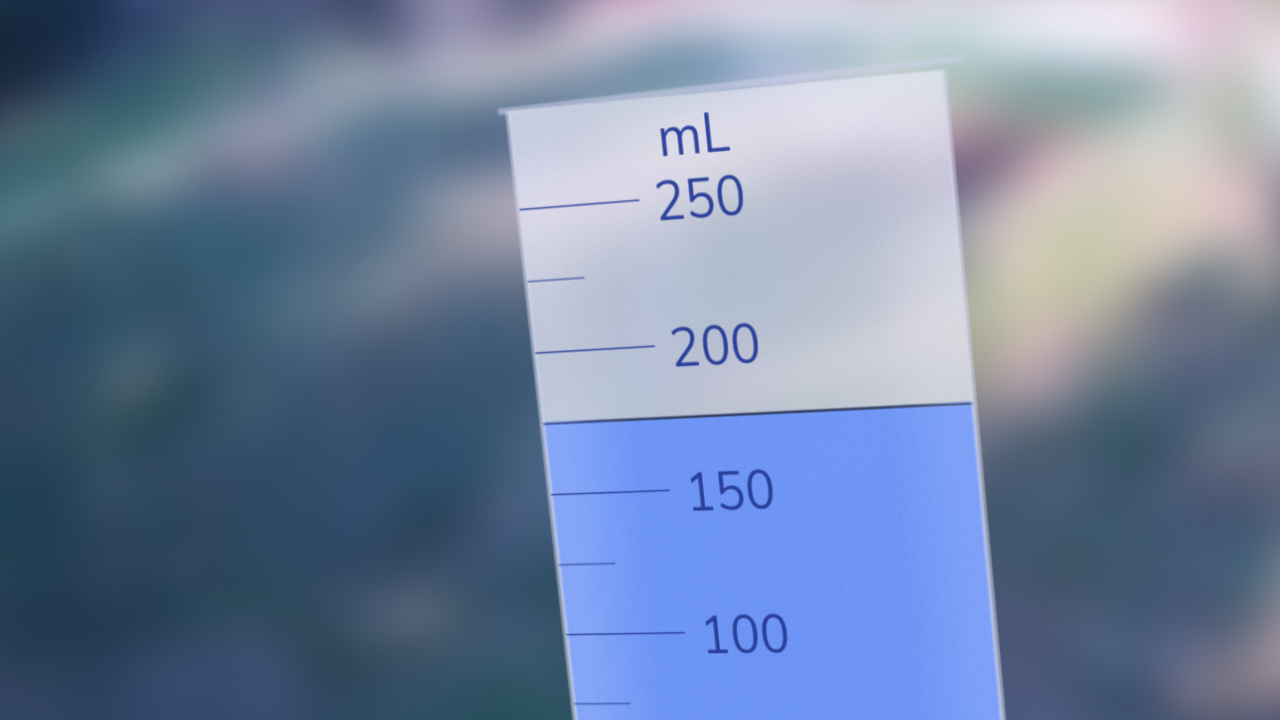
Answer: 175 (mL)
